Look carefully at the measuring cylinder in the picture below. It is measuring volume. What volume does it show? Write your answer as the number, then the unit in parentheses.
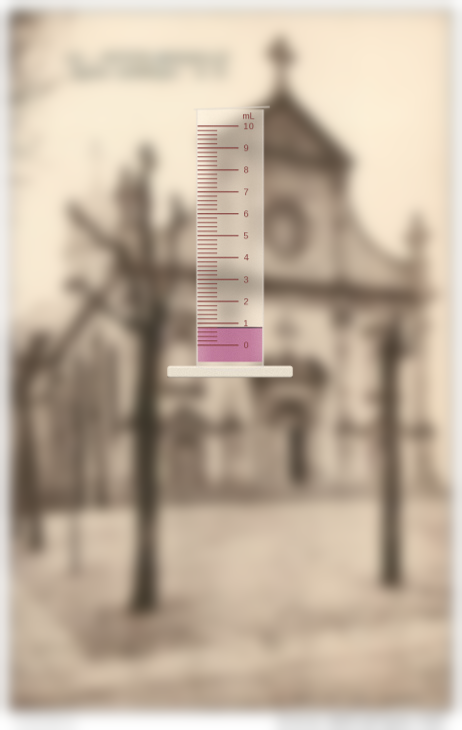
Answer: 0.8 (mL)
